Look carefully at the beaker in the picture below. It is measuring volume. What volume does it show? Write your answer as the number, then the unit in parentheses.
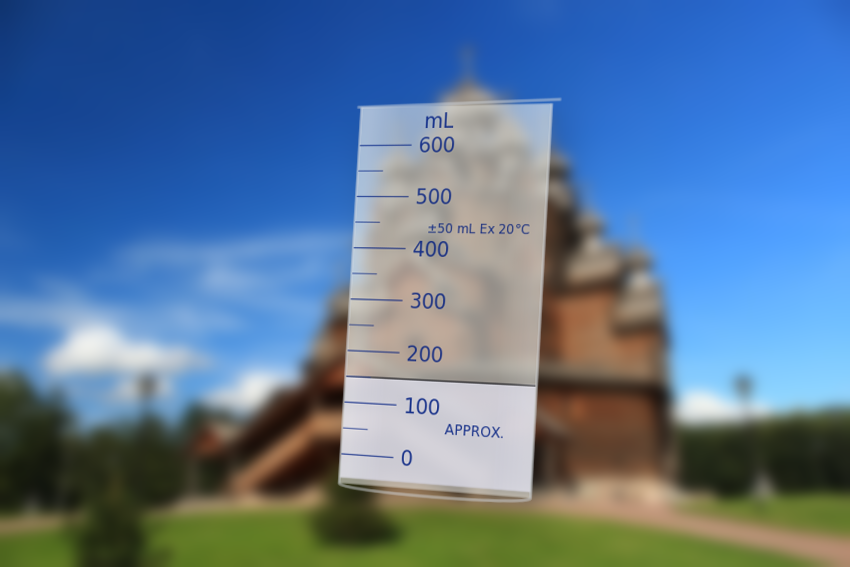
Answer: 150 (mL)
